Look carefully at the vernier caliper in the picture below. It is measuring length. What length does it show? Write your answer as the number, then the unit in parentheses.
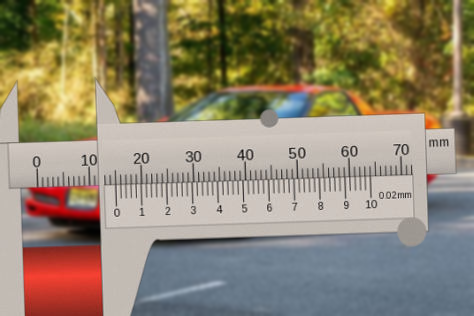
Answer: 15.0 (mm)
